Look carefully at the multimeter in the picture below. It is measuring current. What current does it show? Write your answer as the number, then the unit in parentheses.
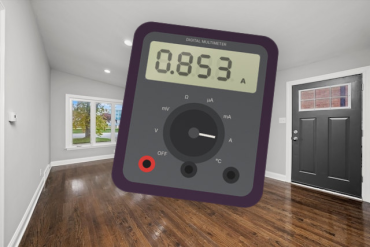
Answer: 0.853 (A)
